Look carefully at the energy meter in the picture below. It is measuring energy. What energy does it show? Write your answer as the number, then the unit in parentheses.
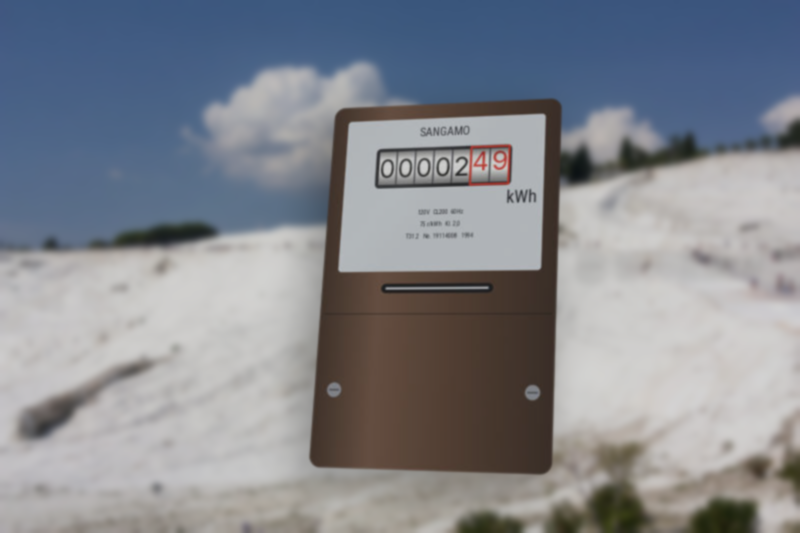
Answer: 2.49 (kWh)
